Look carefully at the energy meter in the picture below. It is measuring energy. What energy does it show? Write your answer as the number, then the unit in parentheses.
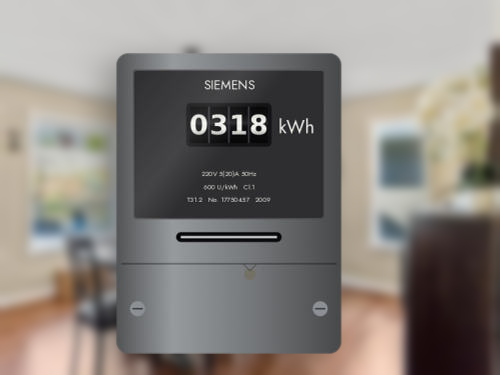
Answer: 318 (kWh)
